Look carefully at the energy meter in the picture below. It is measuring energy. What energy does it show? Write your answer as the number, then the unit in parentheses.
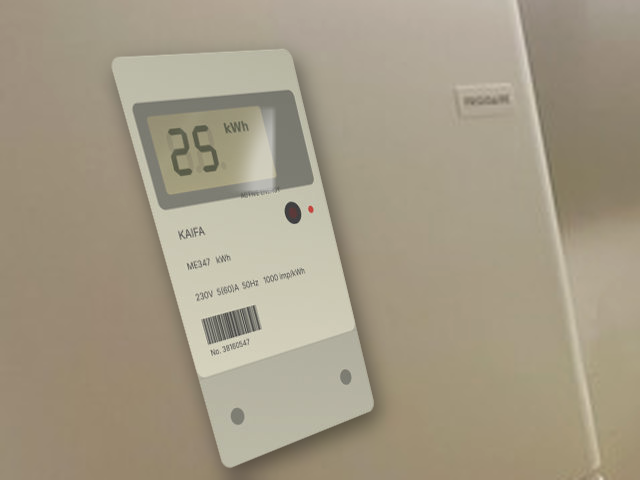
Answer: 25 (kWh)
